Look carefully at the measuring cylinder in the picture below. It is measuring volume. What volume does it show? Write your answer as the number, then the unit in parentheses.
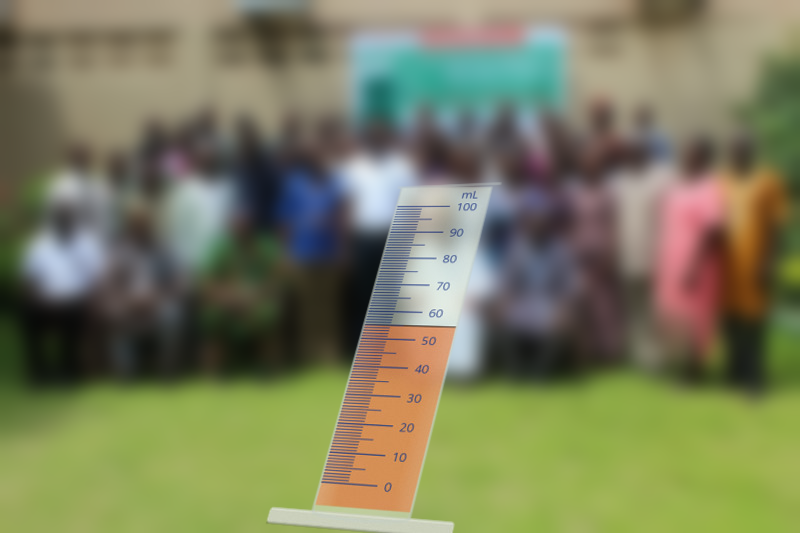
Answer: 55 (mL)
